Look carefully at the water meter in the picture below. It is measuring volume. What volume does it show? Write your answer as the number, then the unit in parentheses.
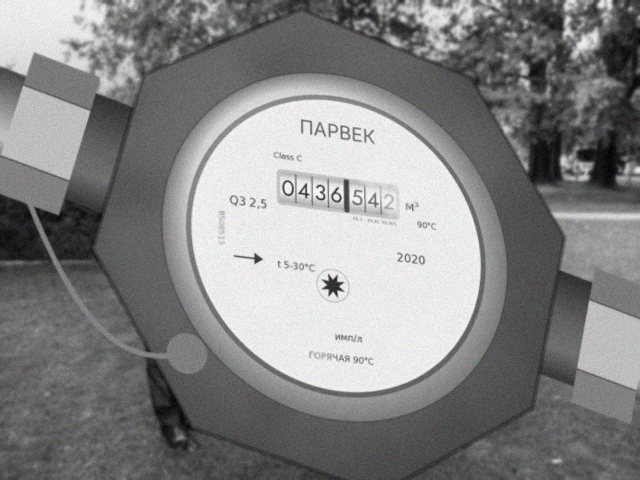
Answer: 436.542 (m³)
